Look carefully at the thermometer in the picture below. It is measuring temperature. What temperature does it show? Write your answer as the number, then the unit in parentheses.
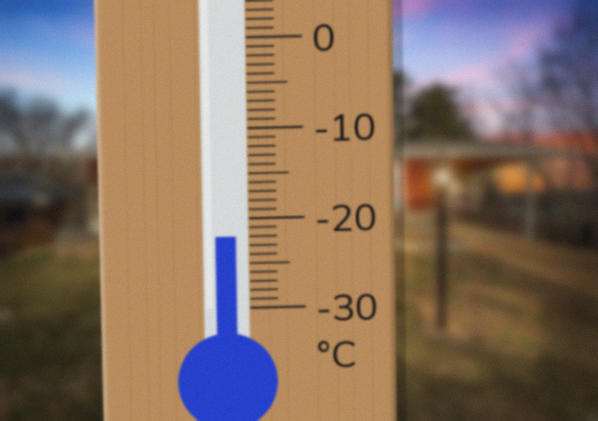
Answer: -22 (°C)
